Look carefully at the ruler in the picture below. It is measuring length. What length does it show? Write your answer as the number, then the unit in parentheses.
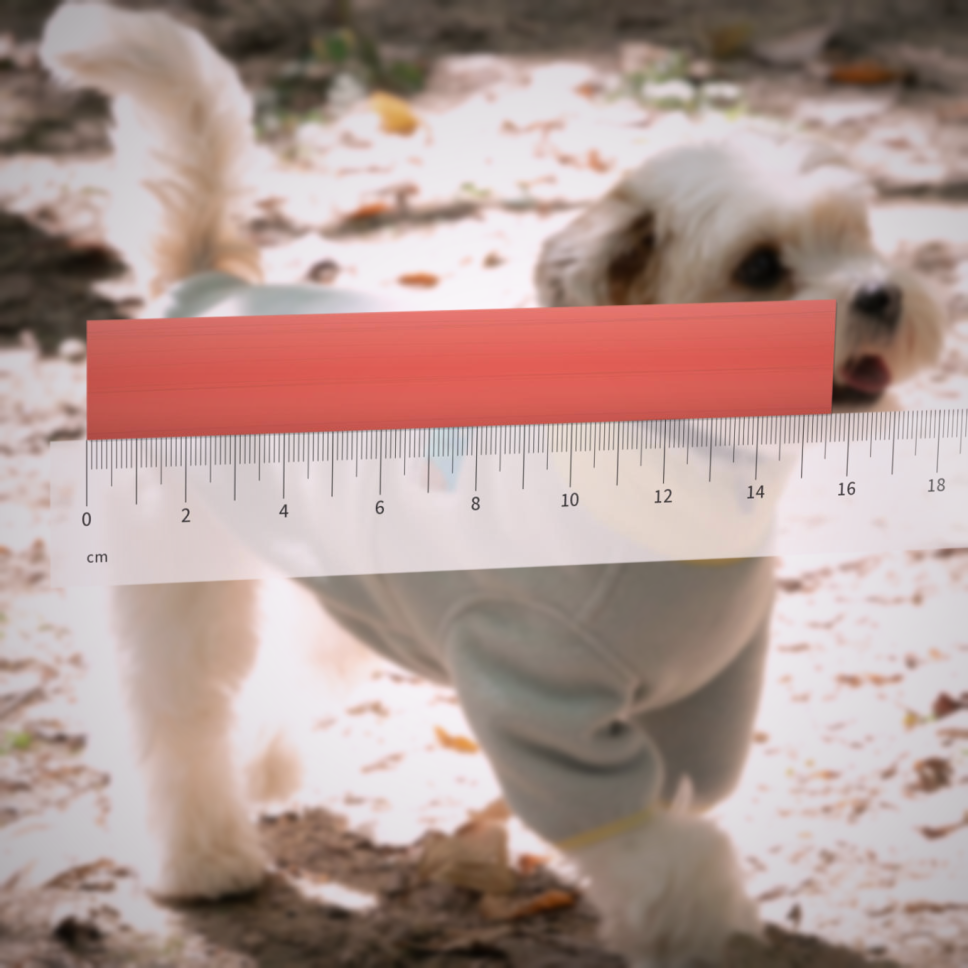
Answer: 15.6 (cm)
